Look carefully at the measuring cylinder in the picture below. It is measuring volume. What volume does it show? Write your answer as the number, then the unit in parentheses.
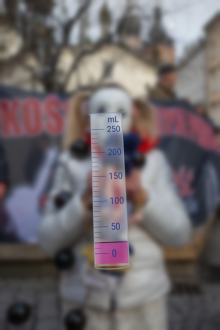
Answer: 20 (mL)
